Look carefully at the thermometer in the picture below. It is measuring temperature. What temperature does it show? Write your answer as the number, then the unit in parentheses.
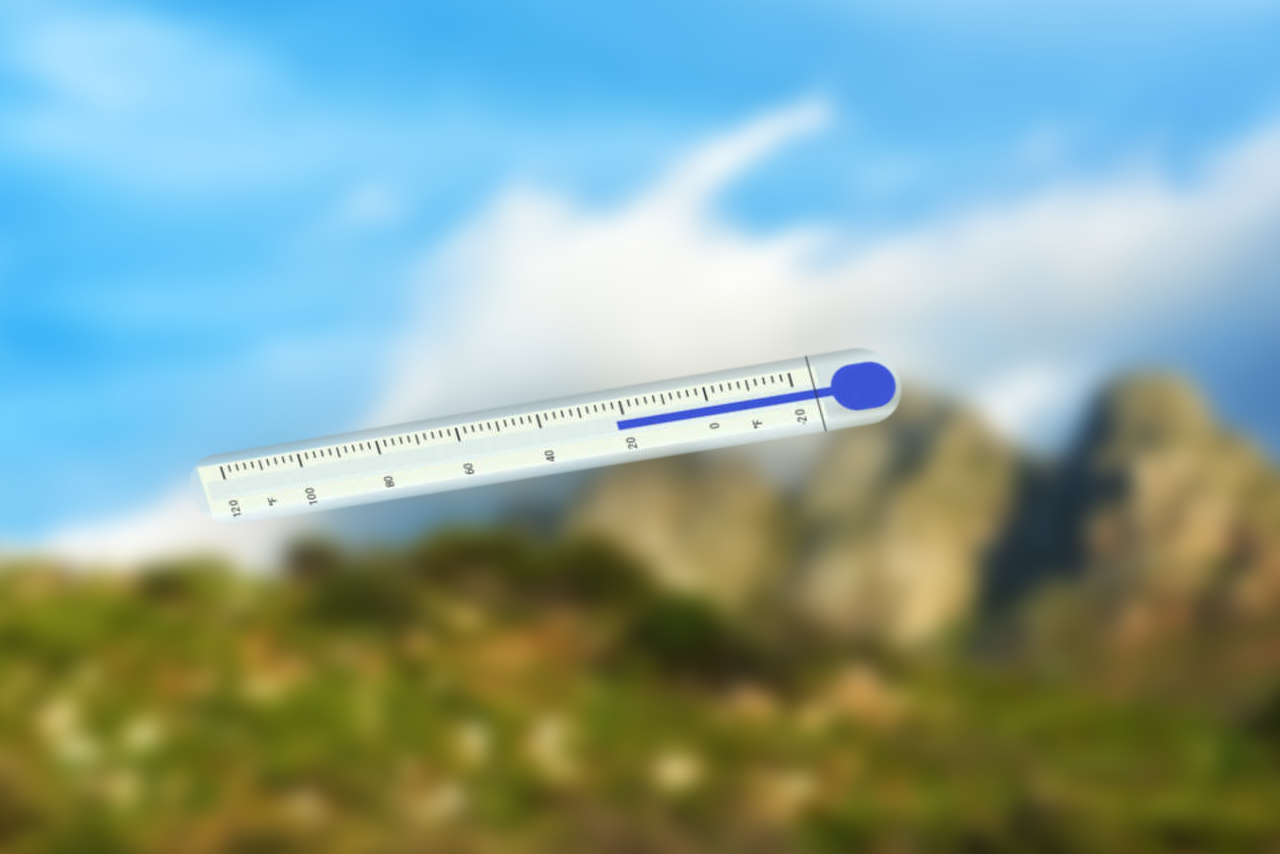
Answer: 22 (°F)
